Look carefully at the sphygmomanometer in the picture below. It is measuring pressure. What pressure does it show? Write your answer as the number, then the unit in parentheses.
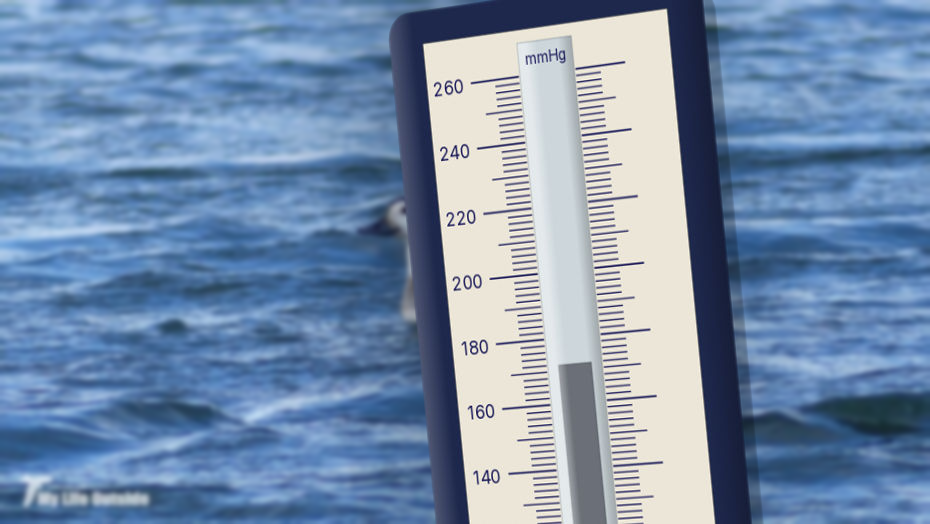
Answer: 172 (mmHg)
